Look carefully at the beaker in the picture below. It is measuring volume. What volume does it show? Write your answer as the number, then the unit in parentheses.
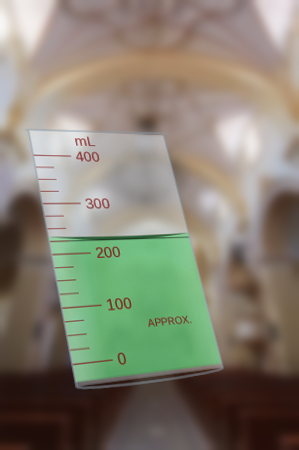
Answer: 225 (mL)
